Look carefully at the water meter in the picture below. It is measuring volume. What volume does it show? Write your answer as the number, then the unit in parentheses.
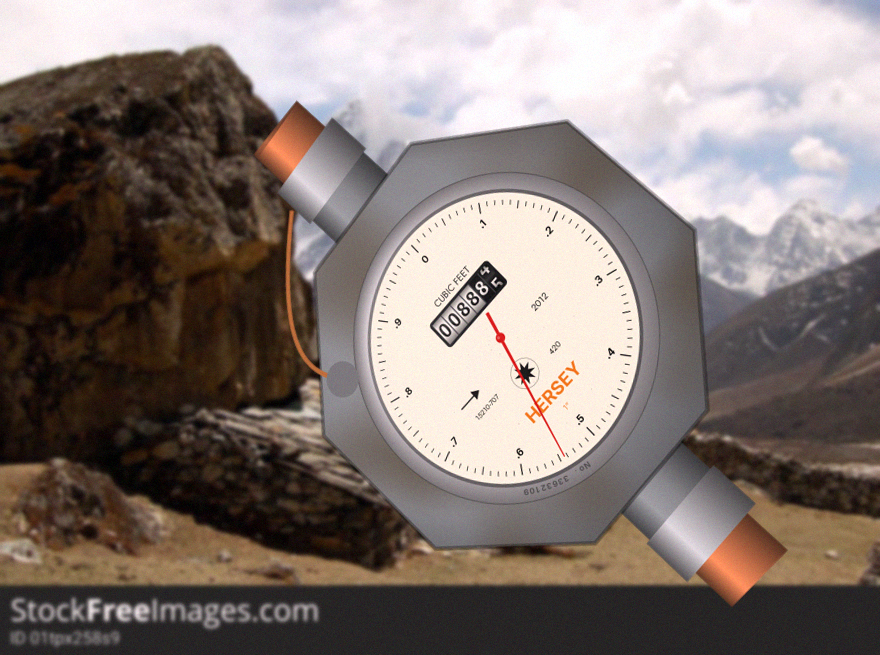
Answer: 8884.54 (ft³)
